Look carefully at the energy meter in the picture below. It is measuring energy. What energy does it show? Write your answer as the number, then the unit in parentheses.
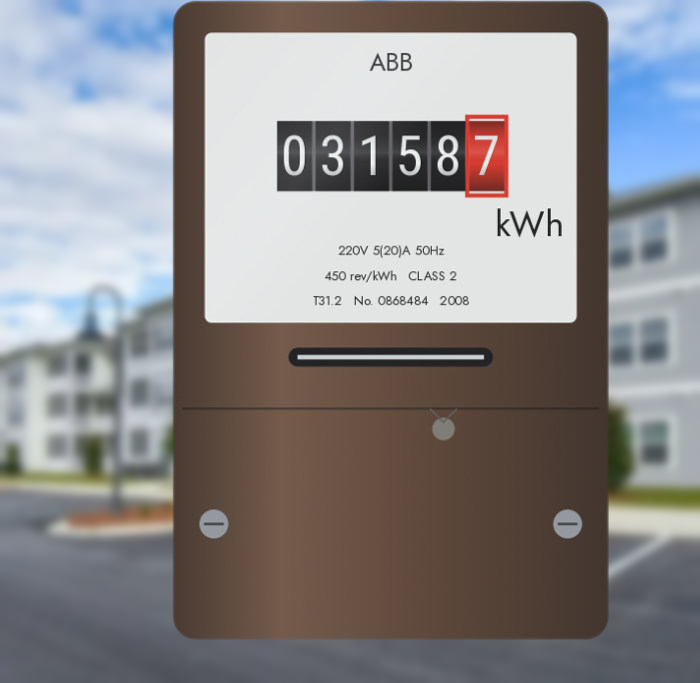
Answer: 3158.7 (kWh)
